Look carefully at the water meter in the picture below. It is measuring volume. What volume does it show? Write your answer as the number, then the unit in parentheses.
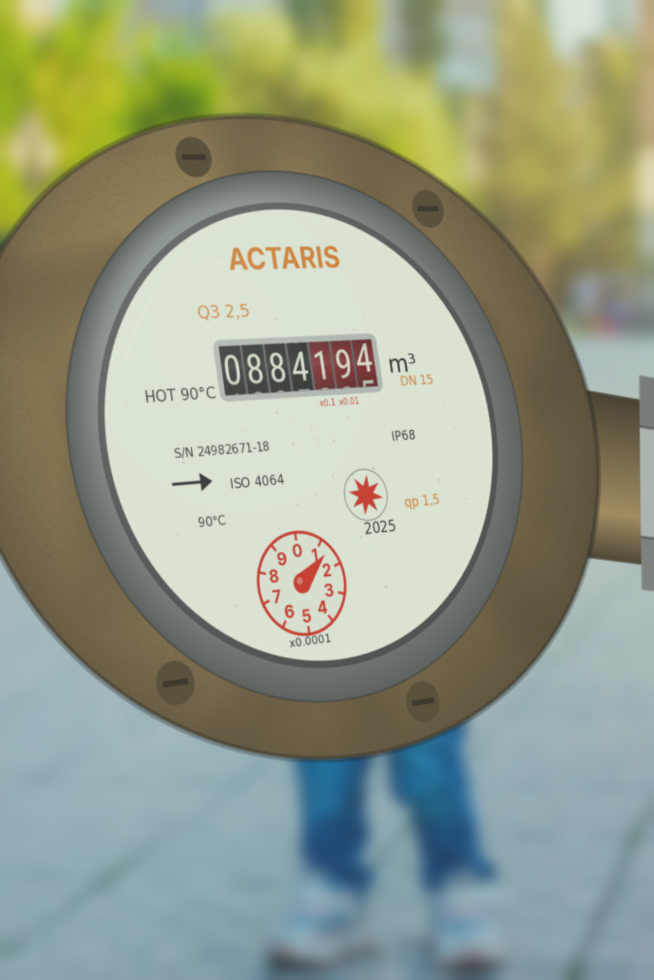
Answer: 884.1941 (m³)
